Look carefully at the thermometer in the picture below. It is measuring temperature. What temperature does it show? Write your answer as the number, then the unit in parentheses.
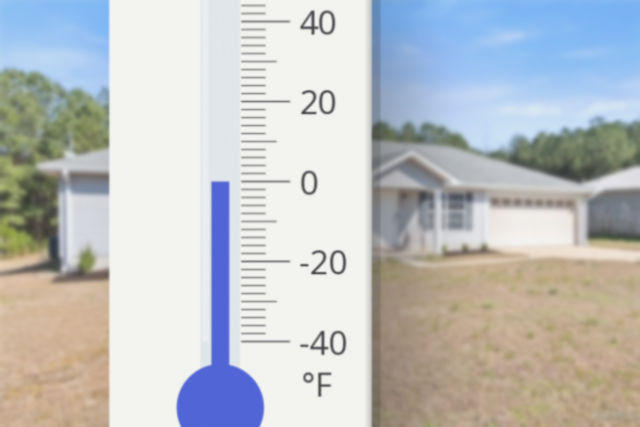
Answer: 0 (°F)
